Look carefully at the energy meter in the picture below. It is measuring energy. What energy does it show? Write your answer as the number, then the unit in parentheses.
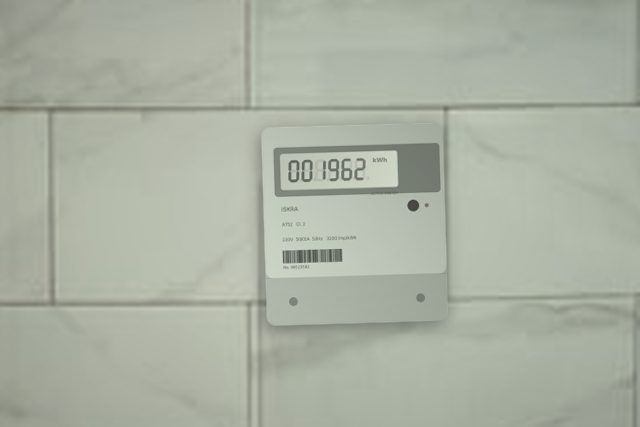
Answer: 1962 (kWh)
